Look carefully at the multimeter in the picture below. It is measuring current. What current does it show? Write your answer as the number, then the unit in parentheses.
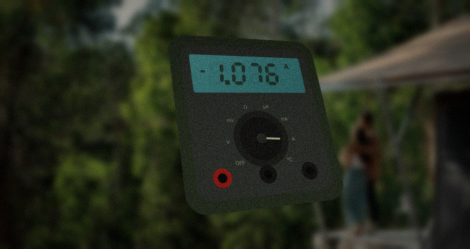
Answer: -1.076 (A)
